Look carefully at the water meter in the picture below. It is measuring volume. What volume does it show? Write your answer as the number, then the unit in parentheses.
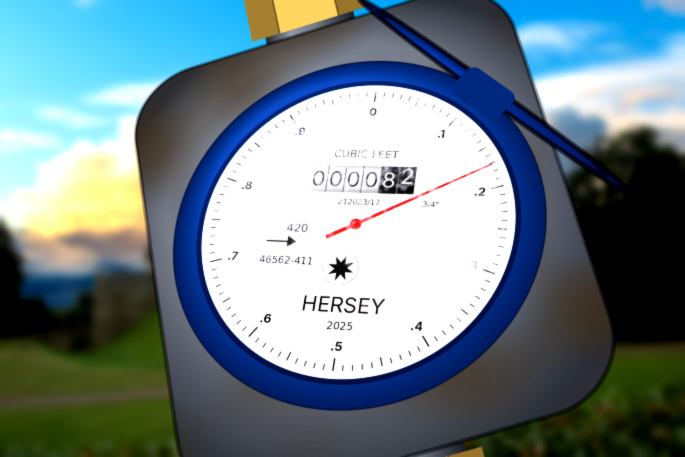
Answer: 82.17 (ft³)
